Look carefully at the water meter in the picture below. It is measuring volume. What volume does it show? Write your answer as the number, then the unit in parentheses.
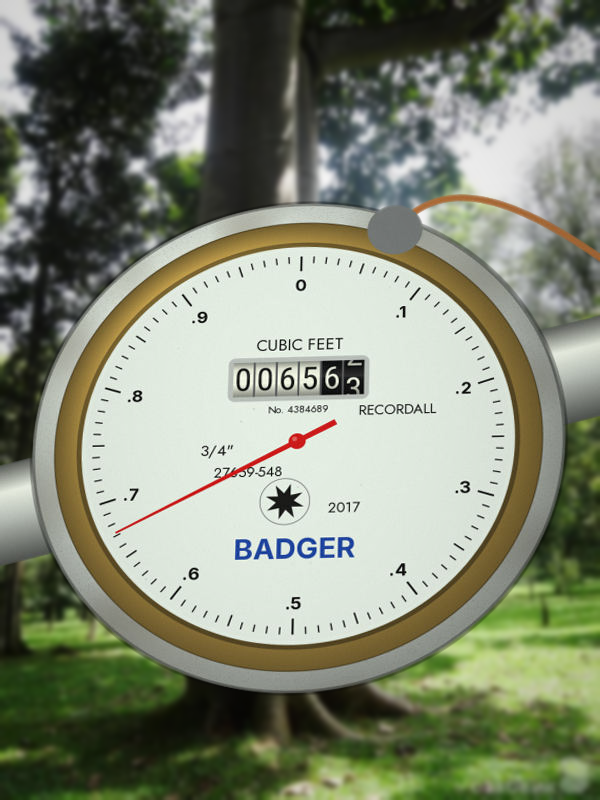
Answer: 6562.67 (ft³)
